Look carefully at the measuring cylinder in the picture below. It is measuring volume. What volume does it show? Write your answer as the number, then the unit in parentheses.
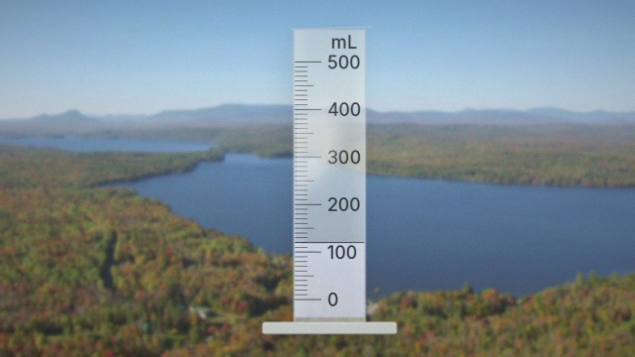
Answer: 120 (mL)
